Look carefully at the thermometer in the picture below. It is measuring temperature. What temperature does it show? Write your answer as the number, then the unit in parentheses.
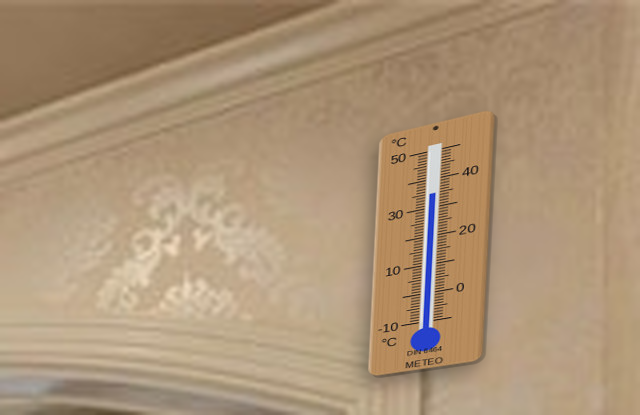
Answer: 35 (°C)
